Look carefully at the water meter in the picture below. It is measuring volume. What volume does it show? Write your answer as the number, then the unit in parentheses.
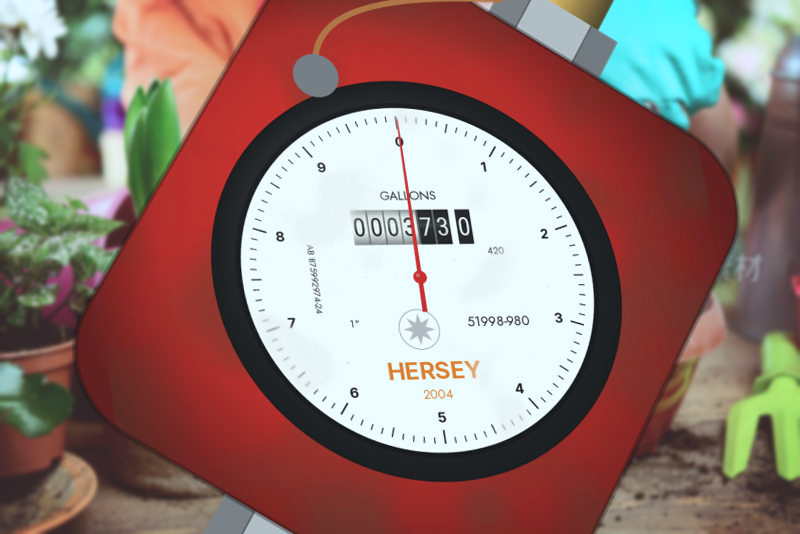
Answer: 3730.0 (gal)
